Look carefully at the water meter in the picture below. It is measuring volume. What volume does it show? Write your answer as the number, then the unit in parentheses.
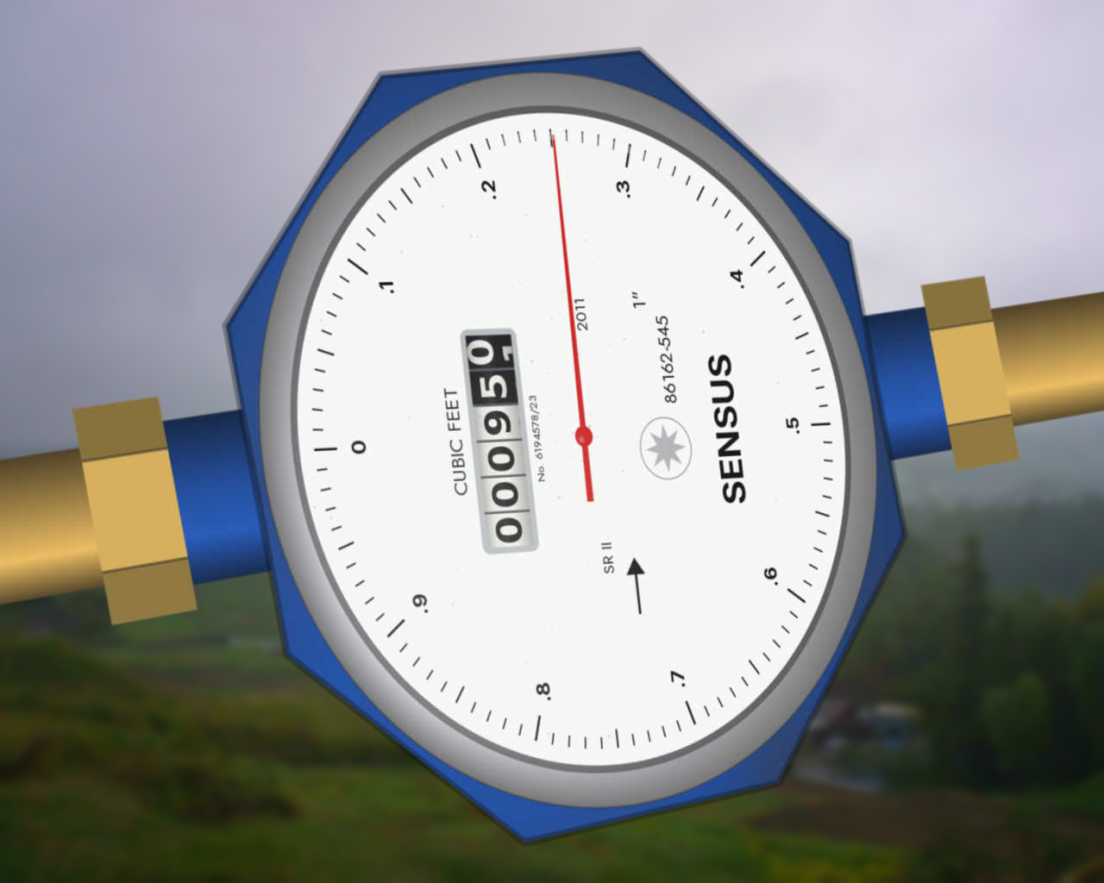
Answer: 950.25 (ft³)
